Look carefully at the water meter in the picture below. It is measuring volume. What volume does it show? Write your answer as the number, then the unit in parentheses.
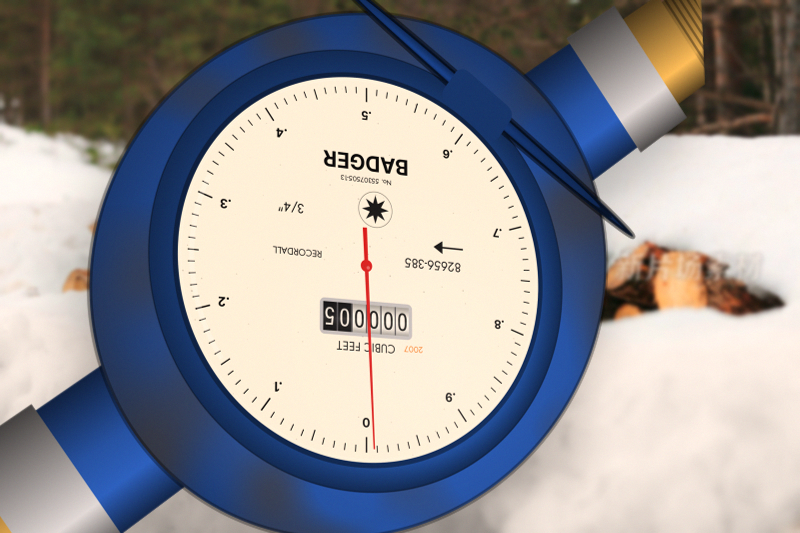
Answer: 4.99 (ft³)
